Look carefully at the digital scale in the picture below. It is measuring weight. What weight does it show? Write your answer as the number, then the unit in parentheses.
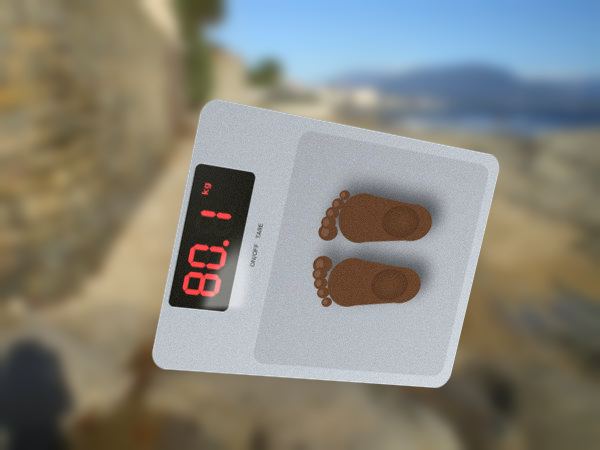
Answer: 80.1 (kg)
